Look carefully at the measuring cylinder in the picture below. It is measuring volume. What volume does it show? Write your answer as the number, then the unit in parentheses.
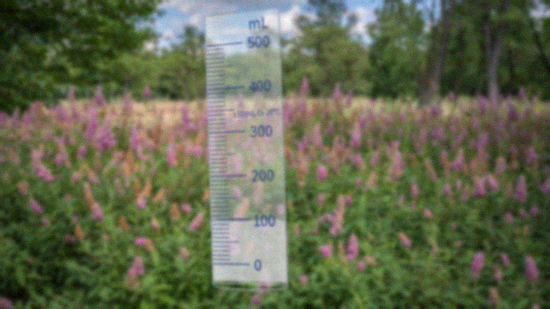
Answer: 100 (mL)
